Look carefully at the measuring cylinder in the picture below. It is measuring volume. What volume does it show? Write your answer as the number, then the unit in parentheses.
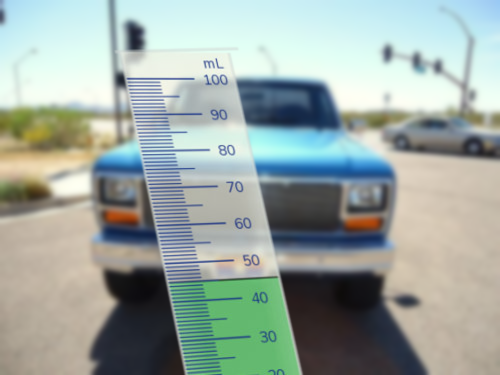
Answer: 45 (mL)
